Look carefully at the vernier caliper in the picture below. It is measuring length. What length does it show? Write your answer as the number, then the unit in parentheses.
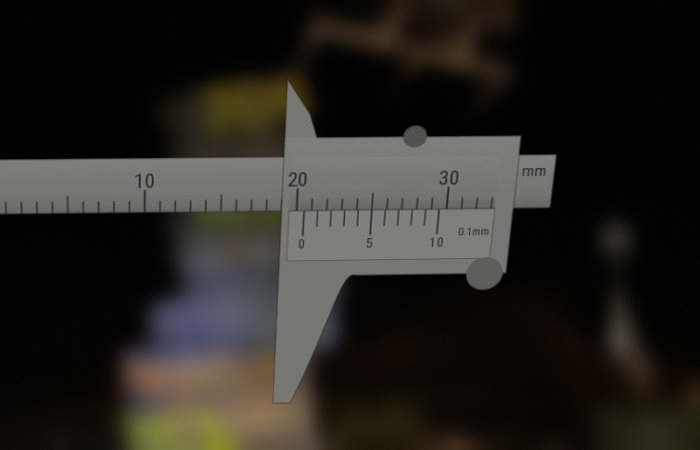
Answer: 20.5 (mm)
